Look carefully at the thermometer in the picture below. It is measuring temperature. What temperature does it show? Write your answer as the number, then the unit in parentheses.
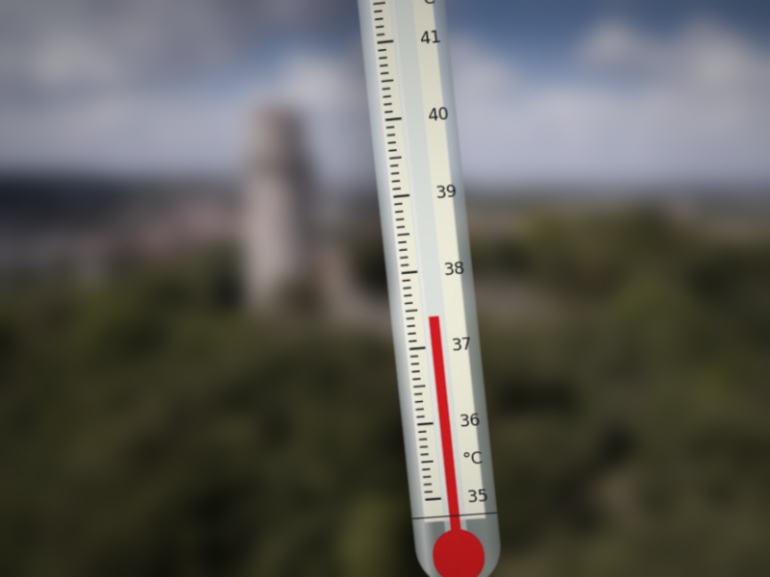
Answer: 37.4 (°C)
